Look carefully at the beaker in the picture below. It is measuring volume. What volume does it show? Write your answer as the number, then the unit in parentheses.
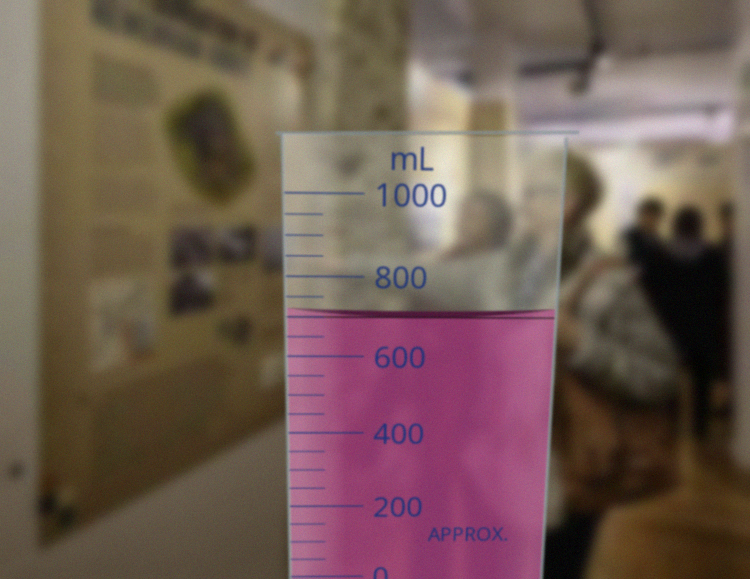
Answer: 700 (mL)
